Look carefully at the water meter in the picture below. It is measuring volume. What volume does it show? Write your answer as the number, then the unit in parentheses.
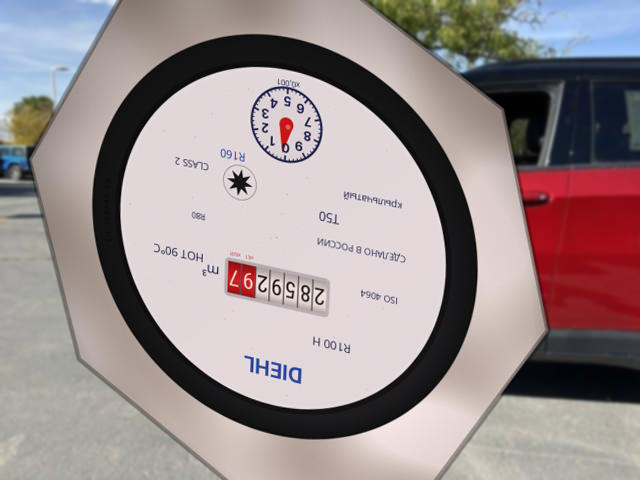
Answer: 28592.970 (m³)
